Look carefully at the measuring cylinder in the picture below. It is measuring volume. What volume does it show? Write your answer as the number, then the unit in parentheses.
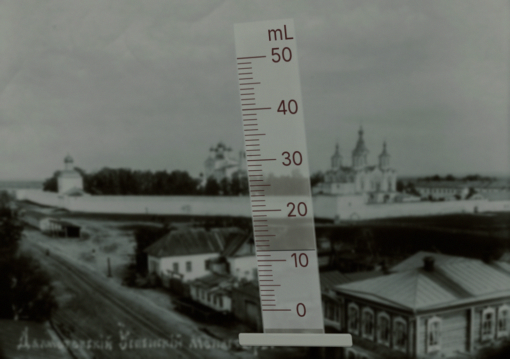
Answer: 12 (mL)
